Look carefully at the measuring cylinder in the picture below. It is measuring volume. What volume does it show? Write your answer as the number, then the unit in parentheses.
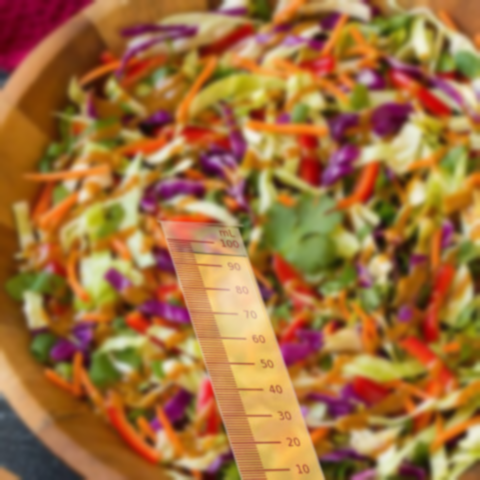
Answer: 95 (mL)
